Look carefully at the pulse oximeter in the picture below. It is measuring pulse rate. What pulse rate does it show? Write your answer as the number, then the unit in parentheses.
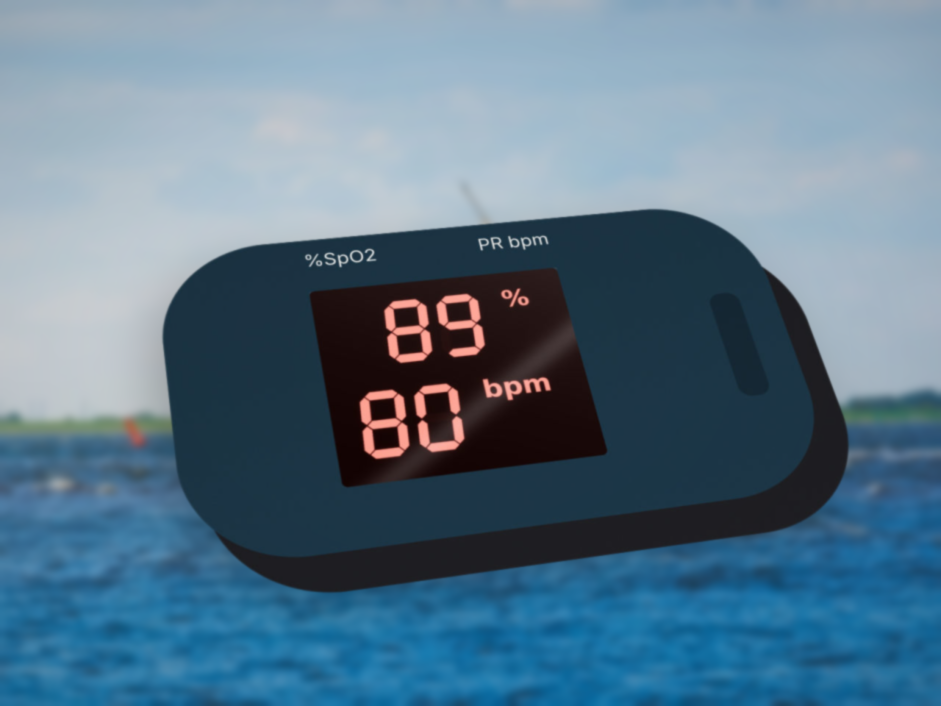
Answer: 80 (bpm)
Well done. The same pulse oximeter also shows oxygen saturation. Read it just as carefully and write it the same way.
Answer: 89 (%)
